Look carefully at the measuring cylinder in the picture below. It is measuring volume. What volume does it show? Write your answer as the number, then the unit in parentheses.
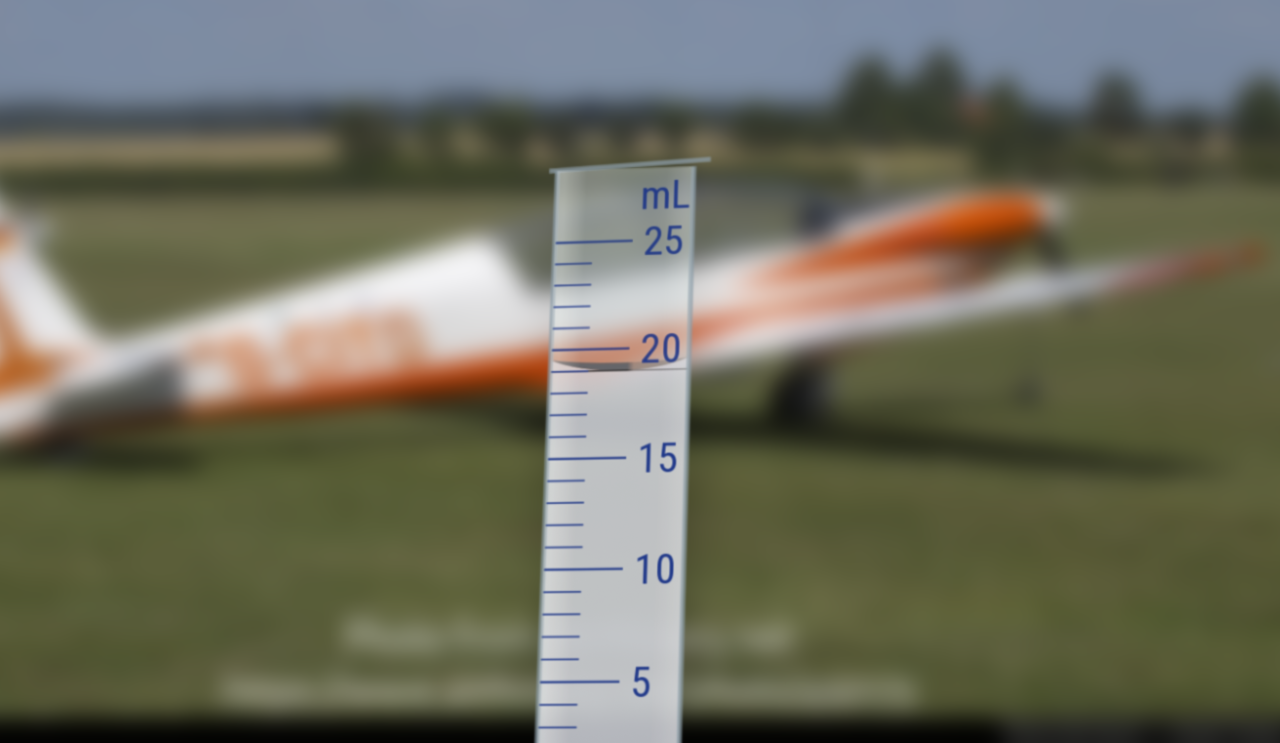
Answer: 19 (mL)
